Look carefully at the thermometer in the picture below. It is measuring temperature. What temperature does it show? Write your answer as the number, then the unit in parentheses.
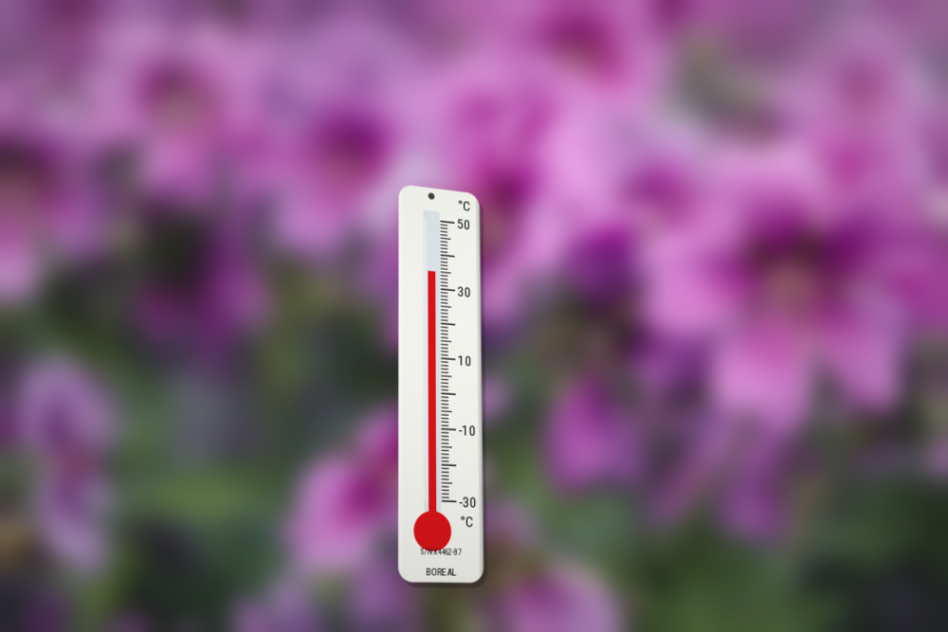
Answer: 35 (°C)
